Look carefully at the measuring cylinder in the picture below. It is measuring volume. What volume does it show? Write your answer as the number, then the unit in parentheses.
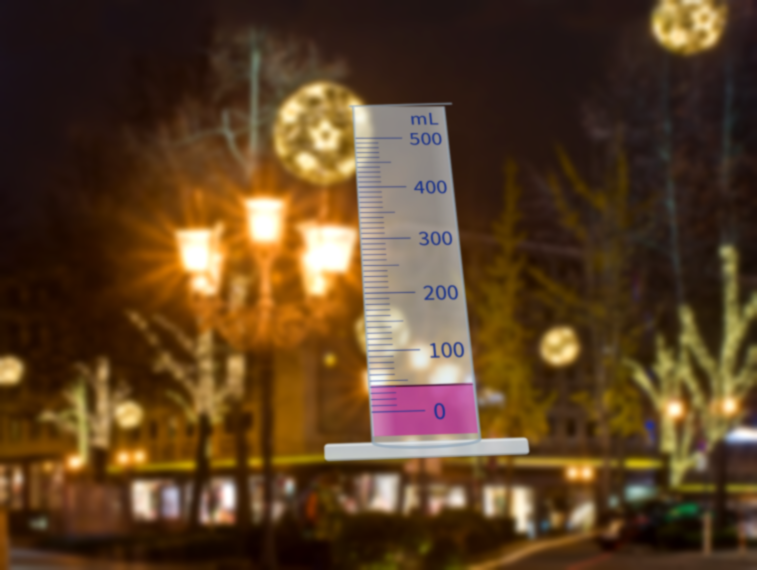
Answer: 40 (mL)
